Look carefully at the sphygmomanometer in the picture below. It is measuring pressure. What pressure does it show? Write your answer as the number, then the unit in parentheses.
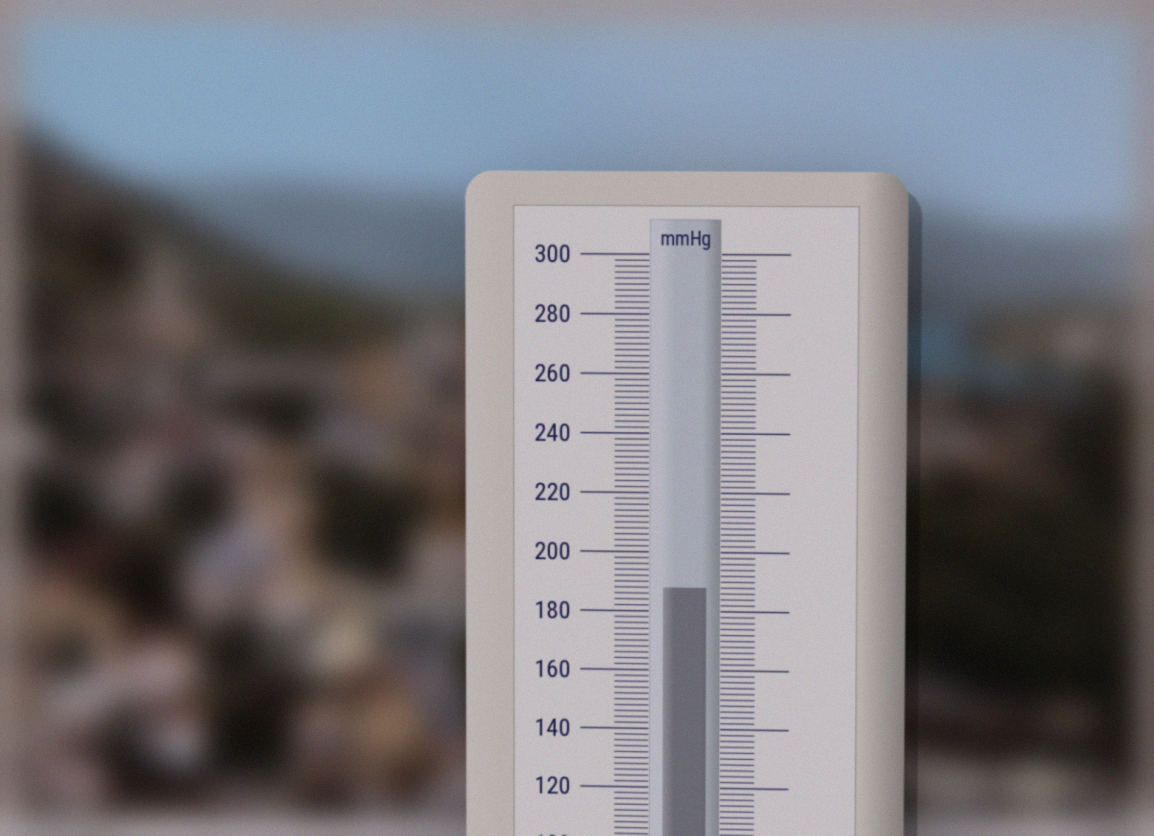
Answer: 188 (mmHg)
